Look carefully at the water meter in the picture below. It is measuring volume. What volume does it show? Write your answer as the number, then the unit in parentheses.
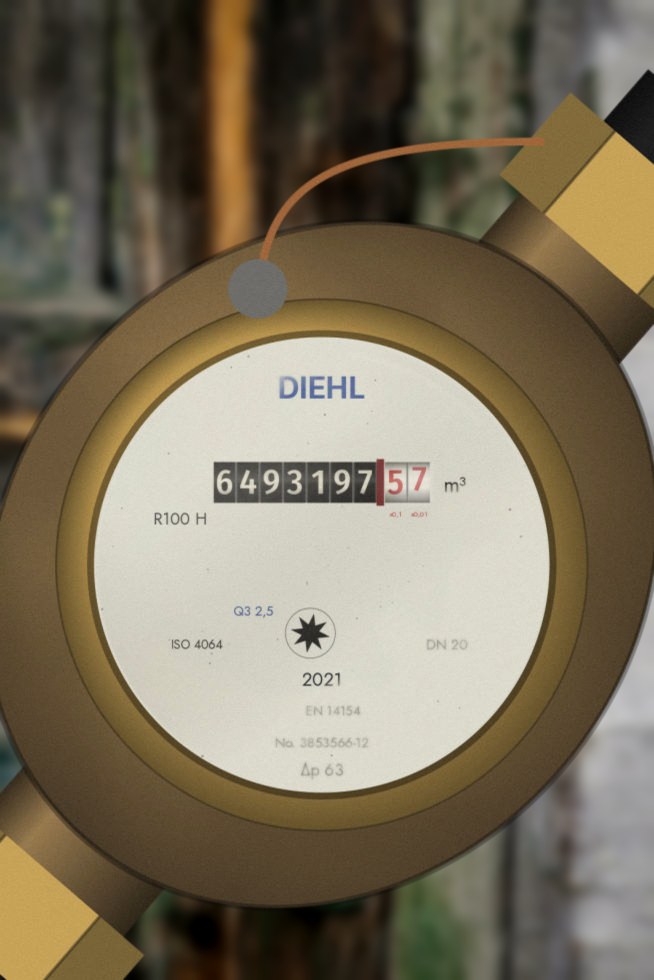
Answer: 6493197.57 (m³)
